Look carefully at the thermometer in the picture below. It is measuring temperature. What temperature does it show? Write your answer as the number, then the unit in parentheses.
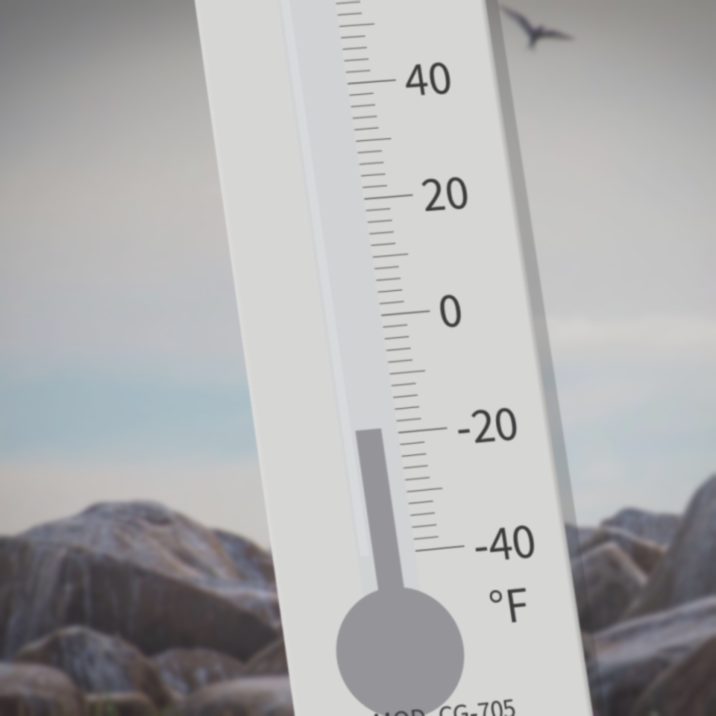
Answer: -19 (°F)
